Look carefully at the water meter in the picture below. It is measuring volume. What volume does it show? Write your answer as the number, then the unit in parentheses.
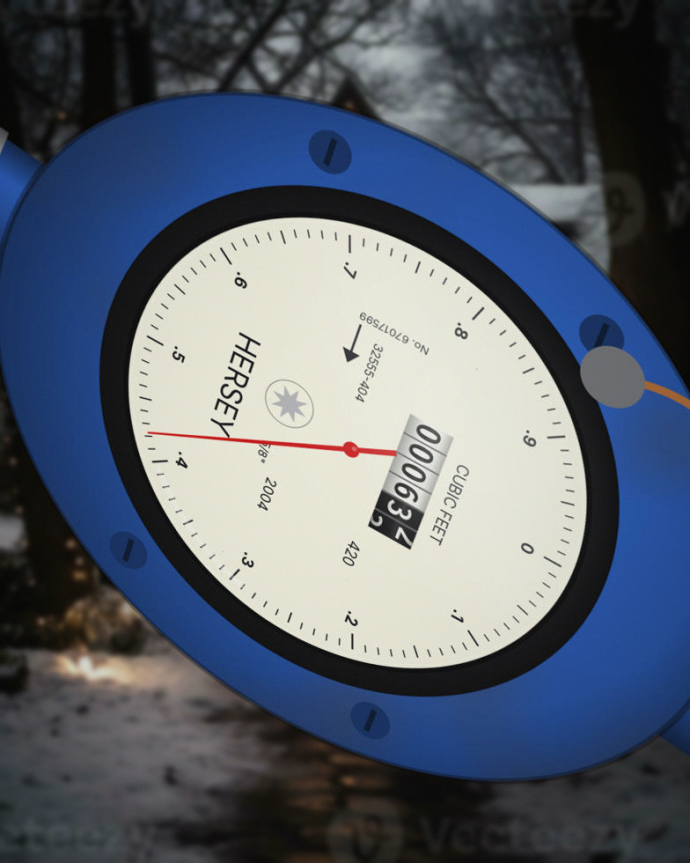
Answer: 632.42 (ft³)
